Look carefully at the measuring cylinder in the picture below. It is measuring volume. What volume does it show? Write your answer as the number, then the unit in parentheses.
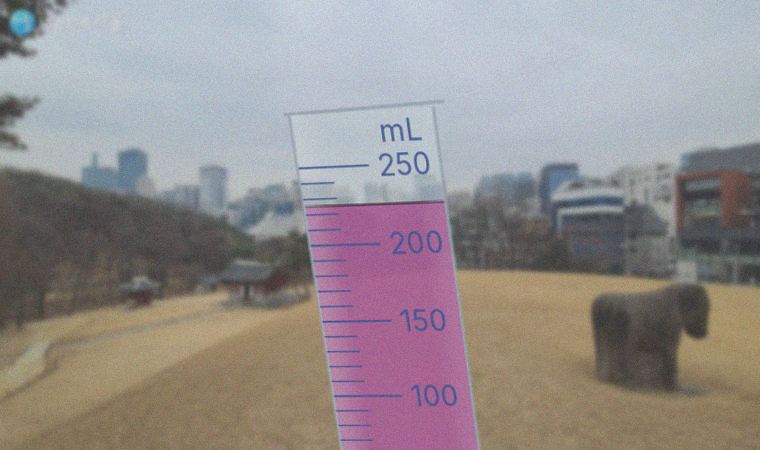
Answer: 225 (mL)
